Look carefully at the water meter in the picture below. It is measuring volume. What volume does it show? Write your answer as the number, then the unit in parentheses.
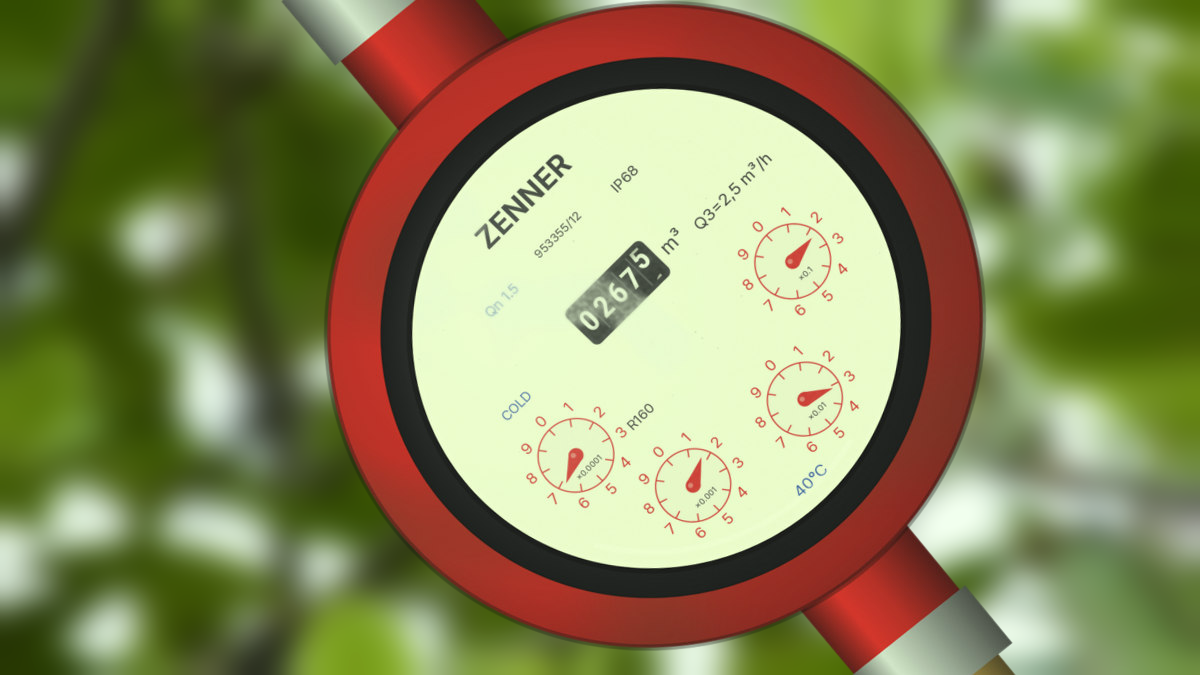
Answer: 2675.2316 (m³)
